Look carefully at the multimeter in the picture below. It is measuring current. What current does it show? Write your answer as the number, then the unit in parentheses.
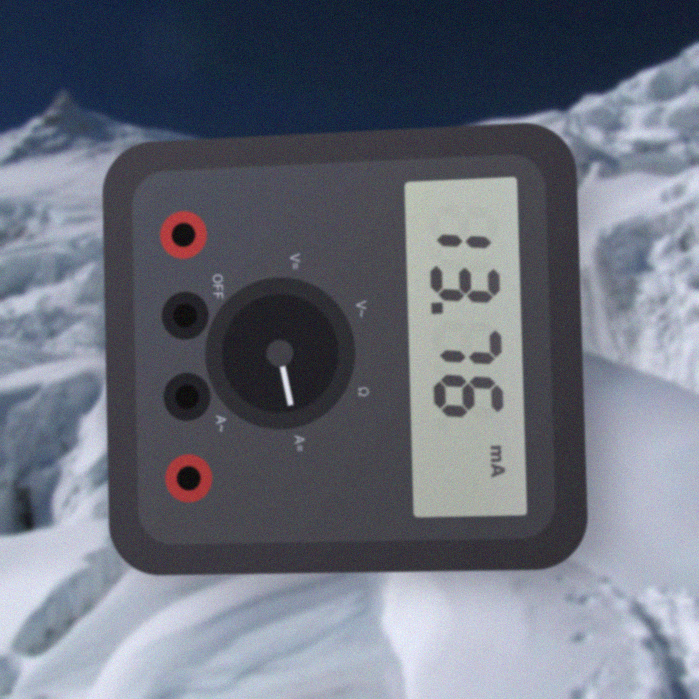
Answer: 13.76 (mA)
